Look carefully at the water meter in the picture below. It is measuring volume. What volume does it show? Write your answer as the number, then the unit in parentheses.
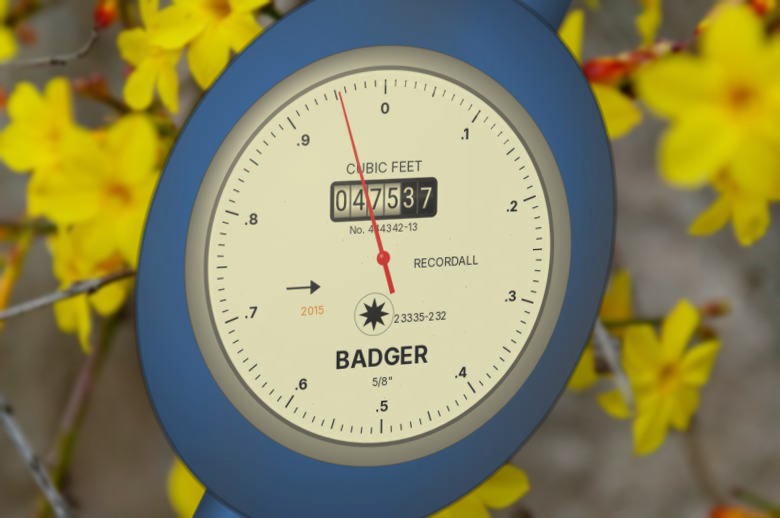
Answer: 47536.95 (ft³)
